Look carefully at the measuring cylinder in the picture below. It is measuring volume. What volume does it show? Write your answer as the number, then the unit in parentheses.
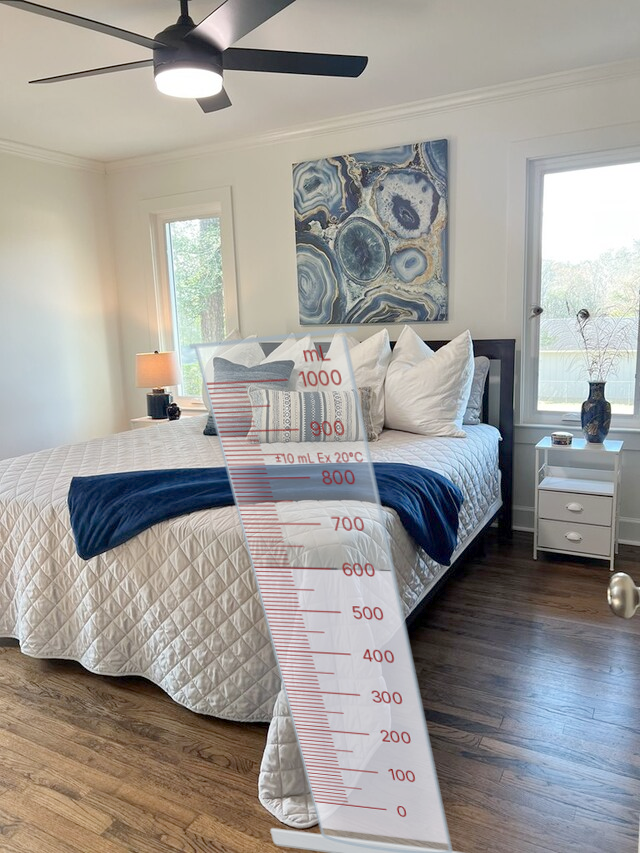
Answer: 600 (mL)
